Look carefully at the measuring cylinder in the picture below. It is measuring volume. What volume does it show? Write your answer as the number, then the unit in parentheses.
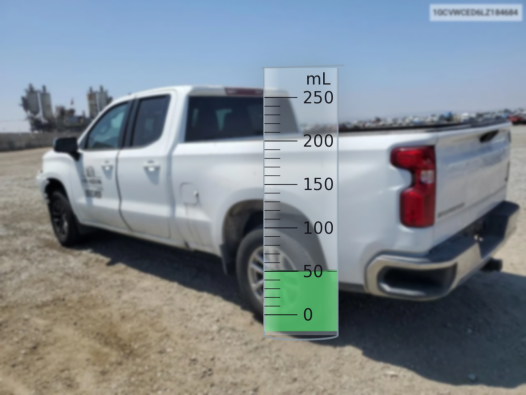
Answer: 50 (mL)
